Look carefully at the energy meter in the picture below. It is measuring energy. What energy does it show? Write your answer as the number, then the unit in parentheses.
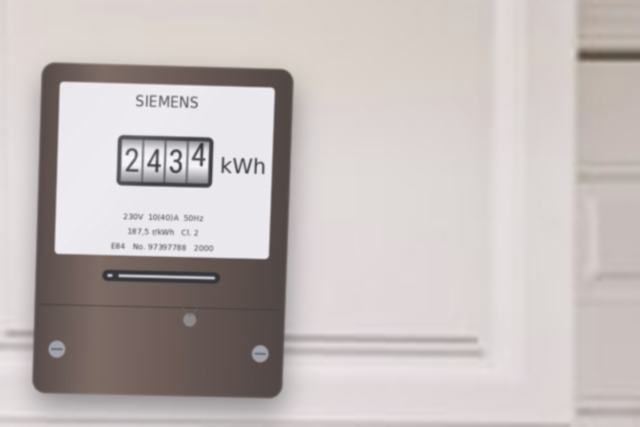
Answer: 2434 (kWh)
